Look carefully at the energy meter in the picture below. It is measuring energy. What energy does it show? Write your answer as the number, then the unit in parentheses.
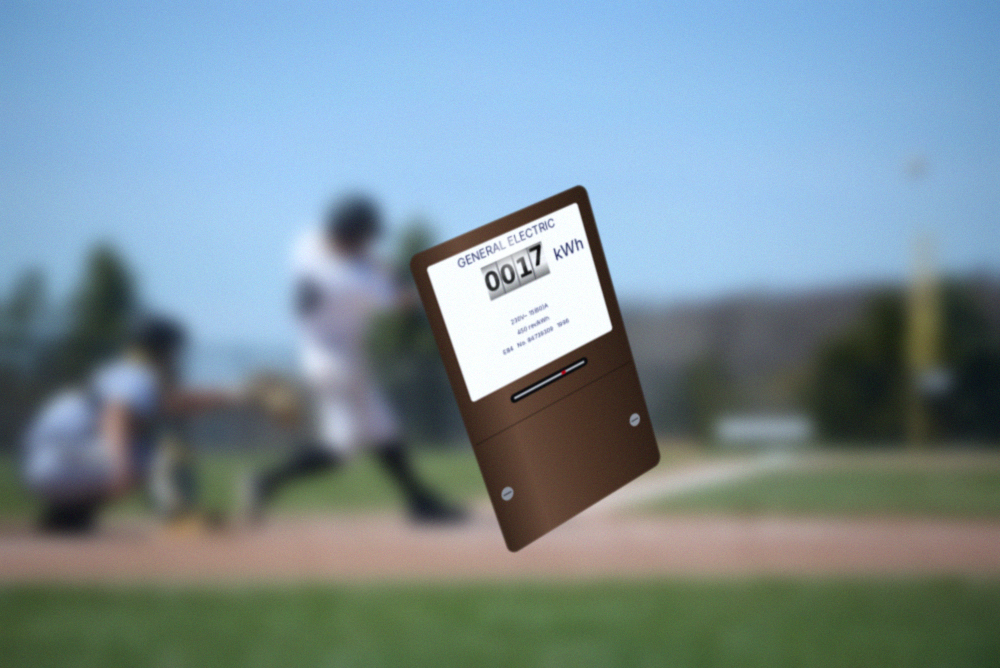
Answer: 17 (kWh)
